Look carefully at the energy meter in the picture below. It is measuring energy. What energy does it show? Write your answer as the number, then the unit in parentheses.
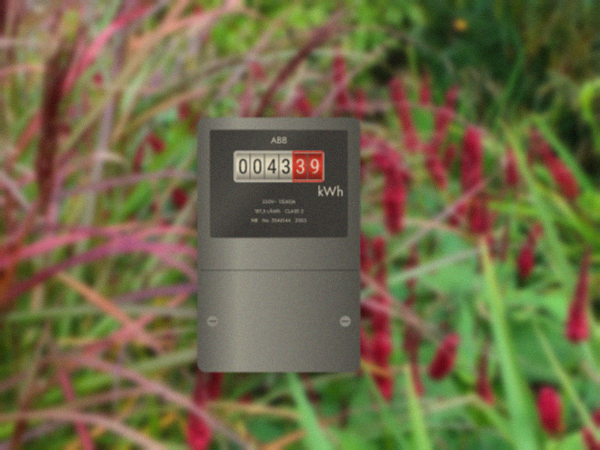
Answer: 43.39 (kWh)
